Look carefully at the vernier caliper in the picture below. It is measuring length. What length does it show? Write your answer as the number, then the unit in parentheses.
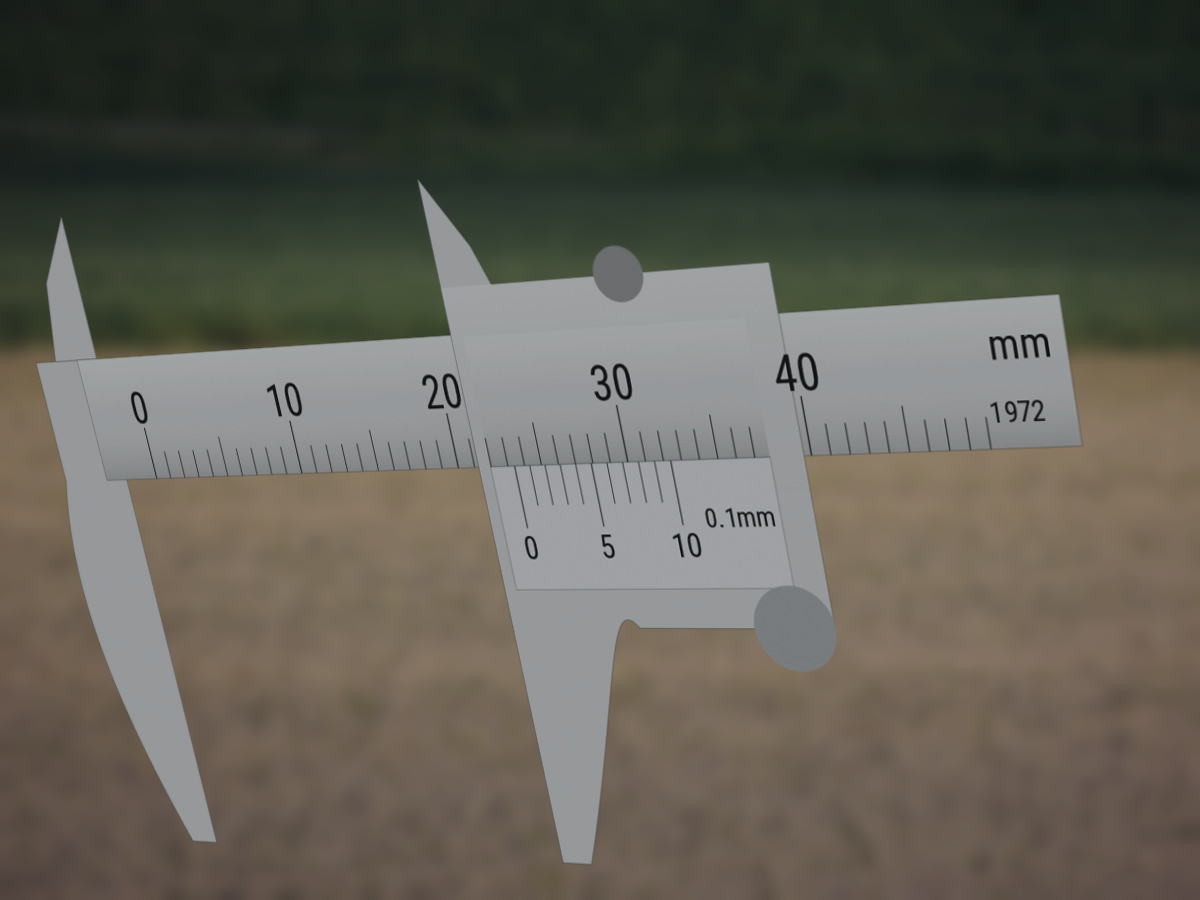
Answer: 23.4 (mm)
